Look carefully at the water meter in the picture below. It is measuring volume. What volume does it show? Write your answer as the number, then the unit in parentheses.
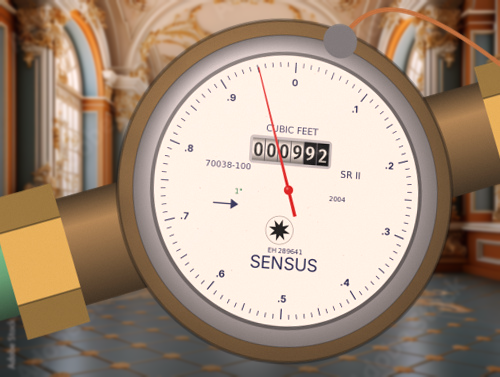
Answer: 991.95 (ft³)
